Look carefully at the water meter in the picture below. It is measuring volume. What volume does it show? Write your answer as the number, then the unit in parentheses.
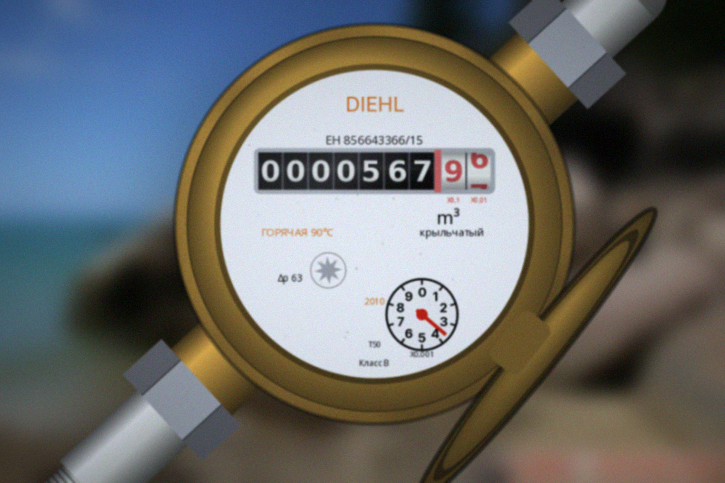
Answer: 567.963 (m³)
